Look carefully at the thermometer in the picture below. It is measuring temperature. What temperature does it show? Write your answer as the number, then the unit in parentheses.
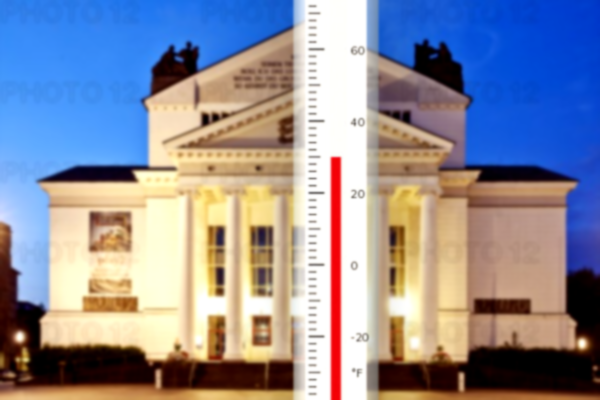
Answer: 30 (°F)
